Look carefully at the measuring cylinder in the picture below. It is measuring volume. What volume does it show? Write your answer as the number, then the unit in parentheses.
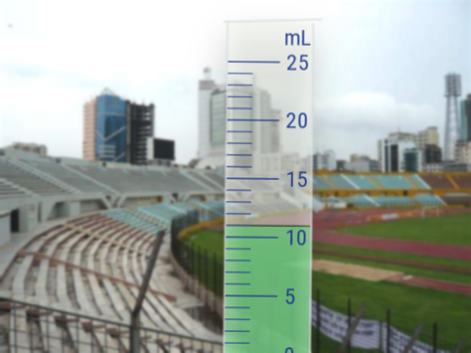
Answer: 11 (mL)
